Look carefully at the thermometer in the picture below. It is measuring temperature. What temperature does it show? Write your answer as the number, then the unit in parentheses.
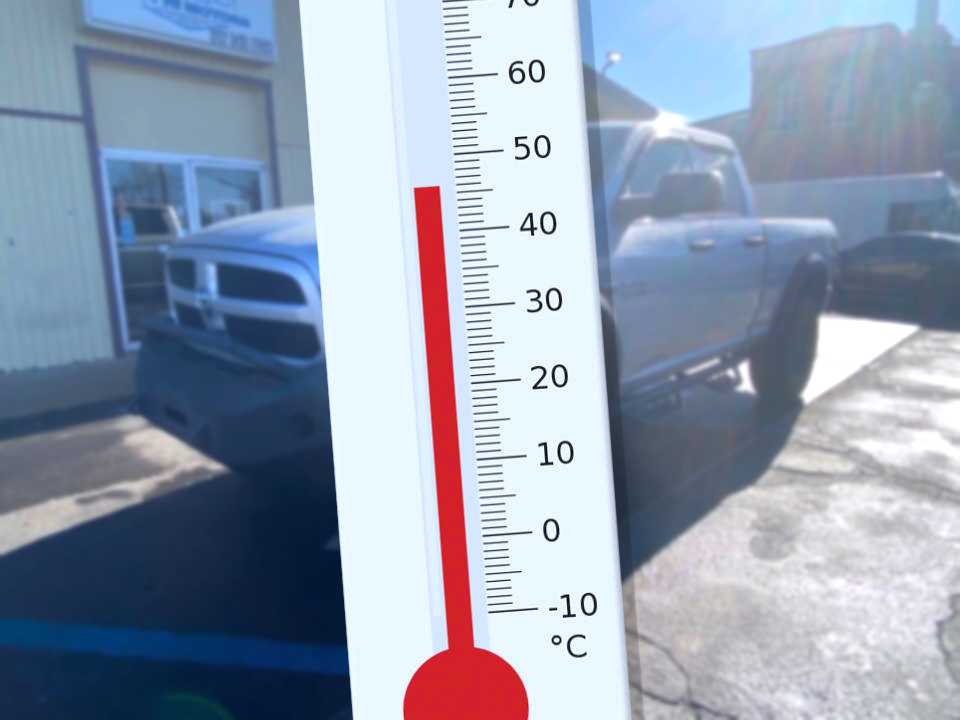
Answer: 46 (°C)
